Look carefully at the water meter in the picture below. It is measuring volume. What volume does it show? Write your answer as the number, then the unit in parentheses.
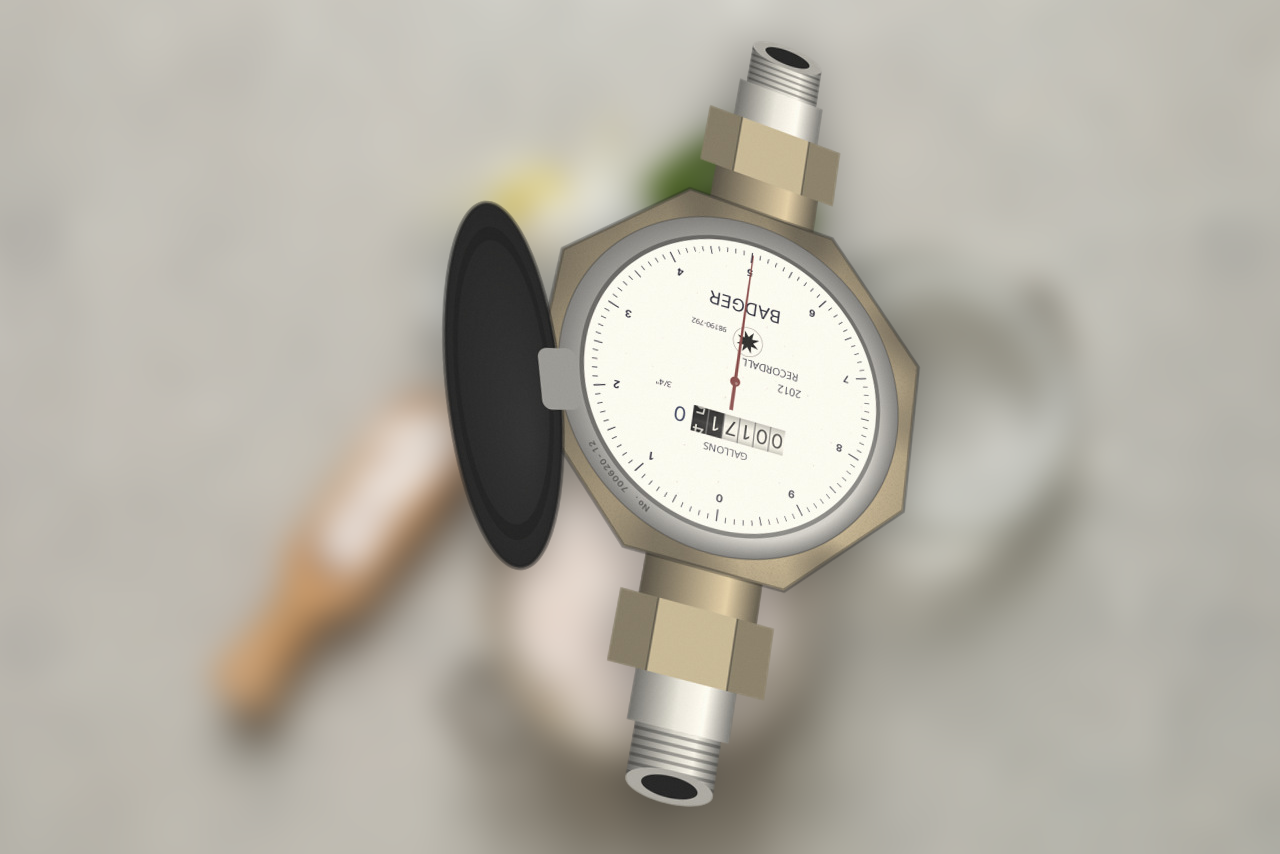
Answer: 17145.0 (gal)
